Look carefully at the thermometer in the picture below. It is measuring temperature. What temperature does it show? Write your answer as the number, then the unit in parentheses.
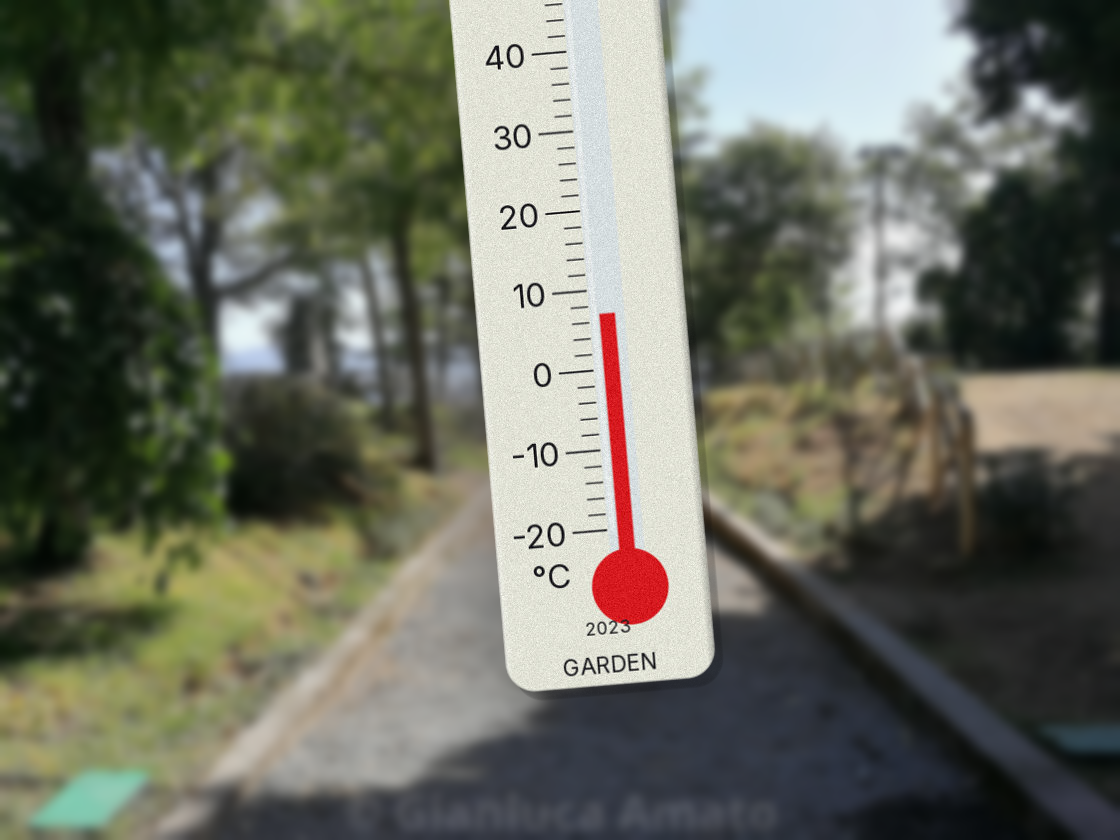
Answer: 7 (°C)
